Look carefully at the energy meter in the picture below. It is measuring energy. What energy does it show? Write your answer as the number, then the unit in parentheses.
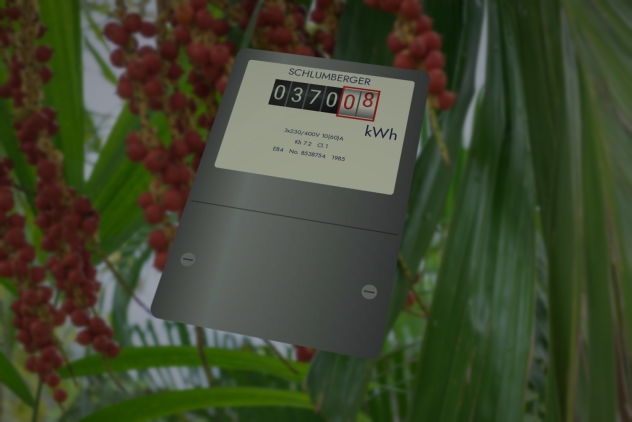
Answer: 370.08 (kWh)
